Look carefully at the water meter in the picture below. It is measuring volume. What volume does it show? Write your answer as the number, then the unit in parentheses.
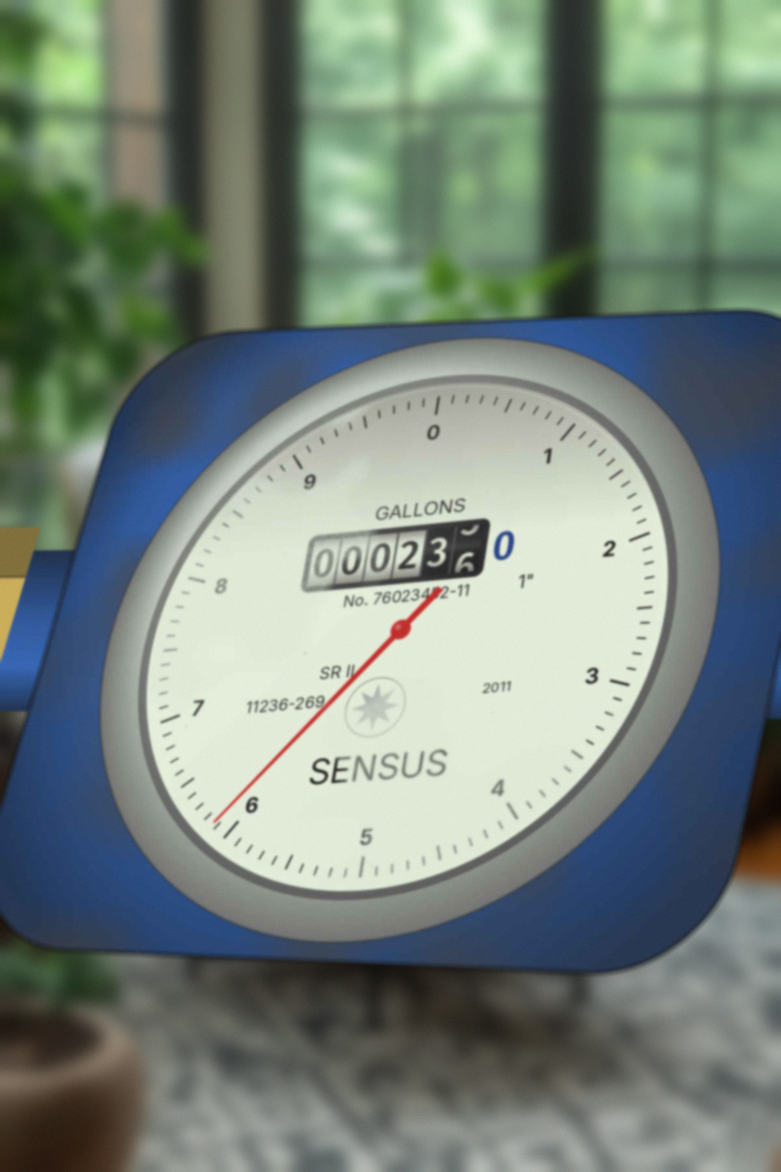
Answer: 2356.1 (gal)
